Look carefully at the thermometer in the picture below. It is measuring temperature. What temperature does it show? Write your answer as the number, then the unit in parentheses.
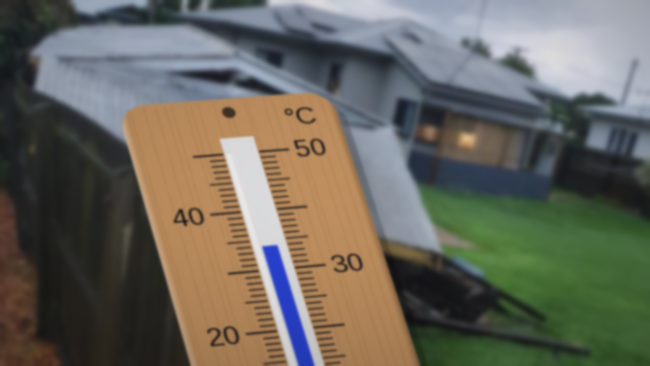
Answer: 34 (°C)
